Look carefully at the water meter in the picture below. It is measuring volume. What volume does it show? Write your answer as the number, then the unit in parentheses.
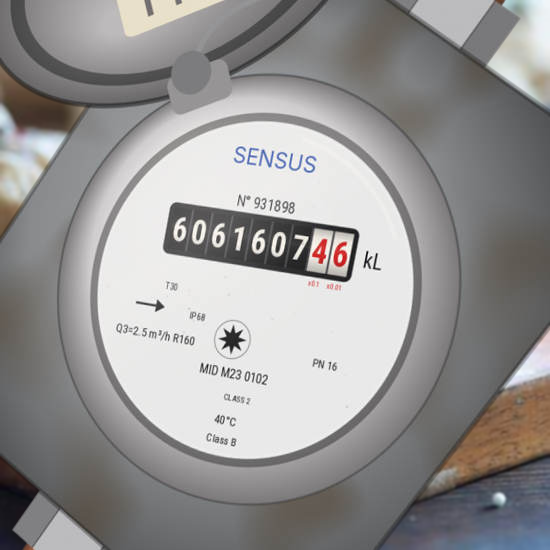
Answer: 6061607.46 (kL)
